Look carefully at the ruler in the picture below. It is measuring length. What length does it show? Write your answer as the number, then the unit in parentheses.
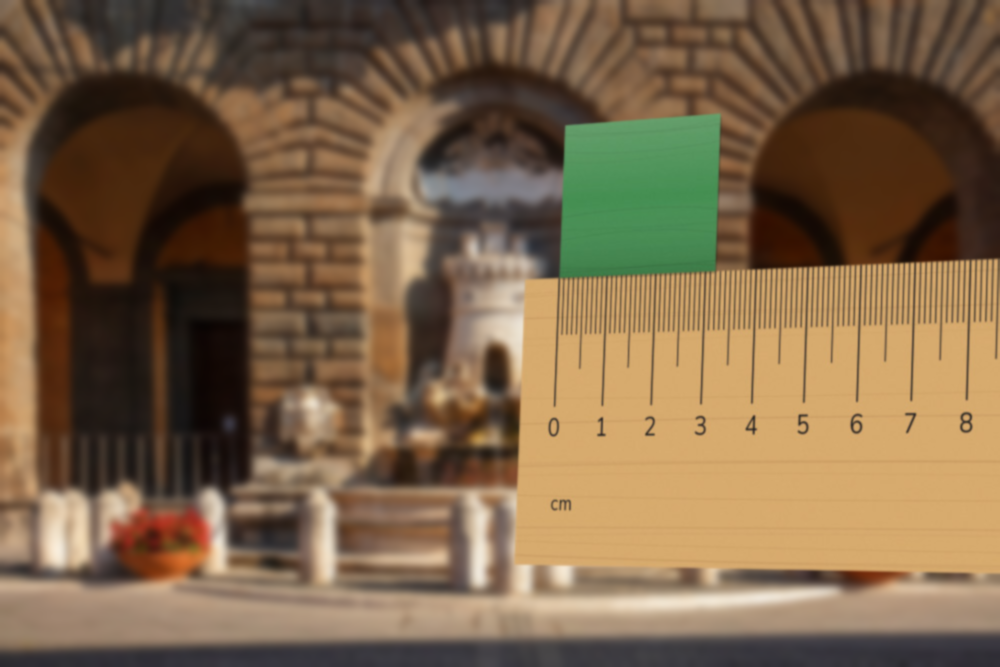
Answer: 3.2 (cm)
